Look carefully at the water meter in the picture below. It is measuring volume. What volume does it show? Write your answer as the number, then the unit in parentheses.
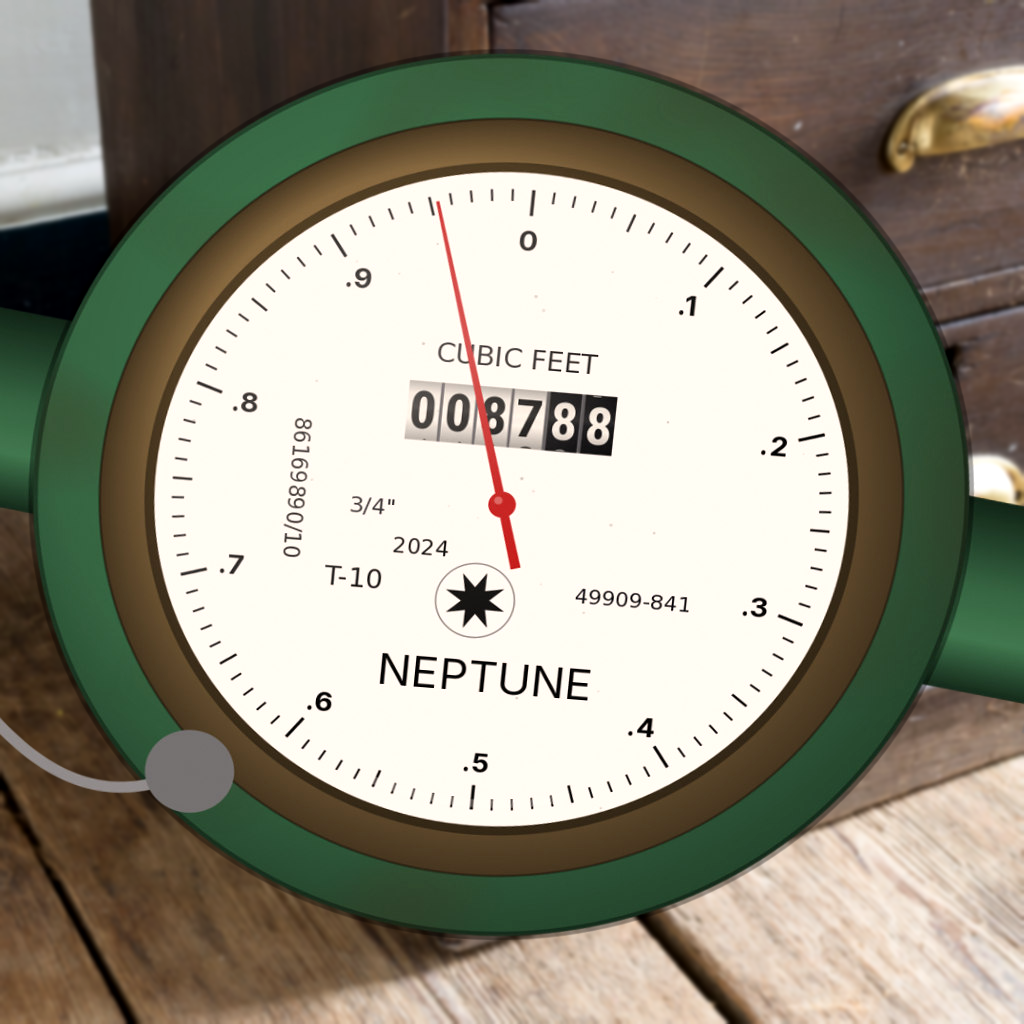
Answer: 8787.95 (ft³)
